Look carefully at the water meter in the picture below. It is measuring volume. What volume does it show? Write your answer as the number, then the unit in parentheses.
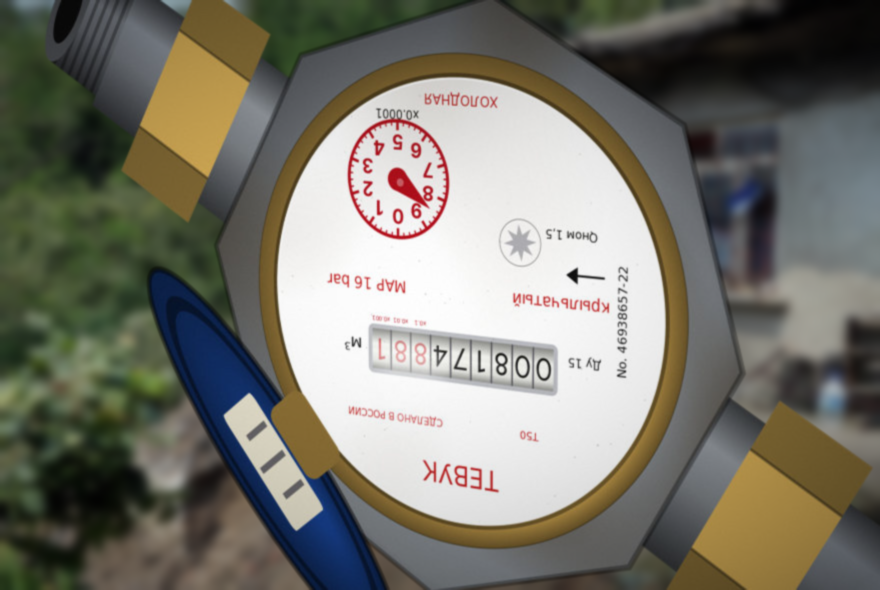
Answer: 8174.8818 (m³)
